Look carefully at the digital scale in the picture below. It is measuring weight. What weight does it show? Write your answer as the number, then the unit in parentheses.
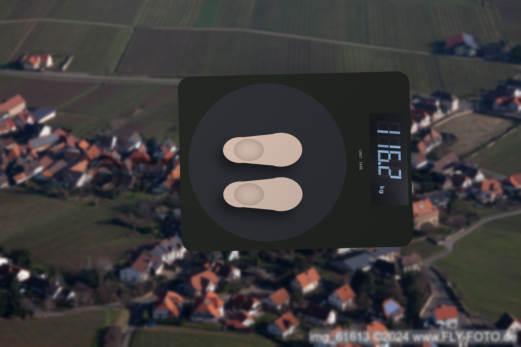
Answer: 116.2 (kg)
